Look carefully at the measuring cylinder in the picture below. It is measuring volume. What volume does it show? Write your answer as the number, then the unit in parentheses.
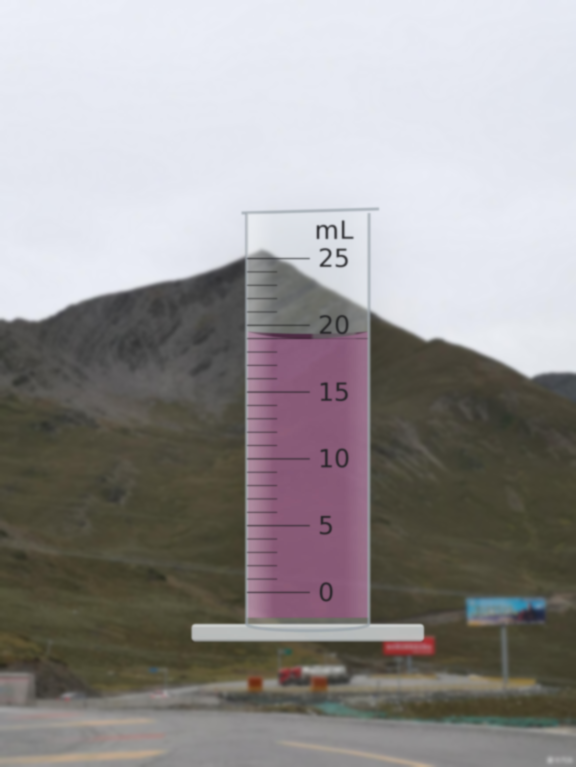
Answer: 19 (mL)
